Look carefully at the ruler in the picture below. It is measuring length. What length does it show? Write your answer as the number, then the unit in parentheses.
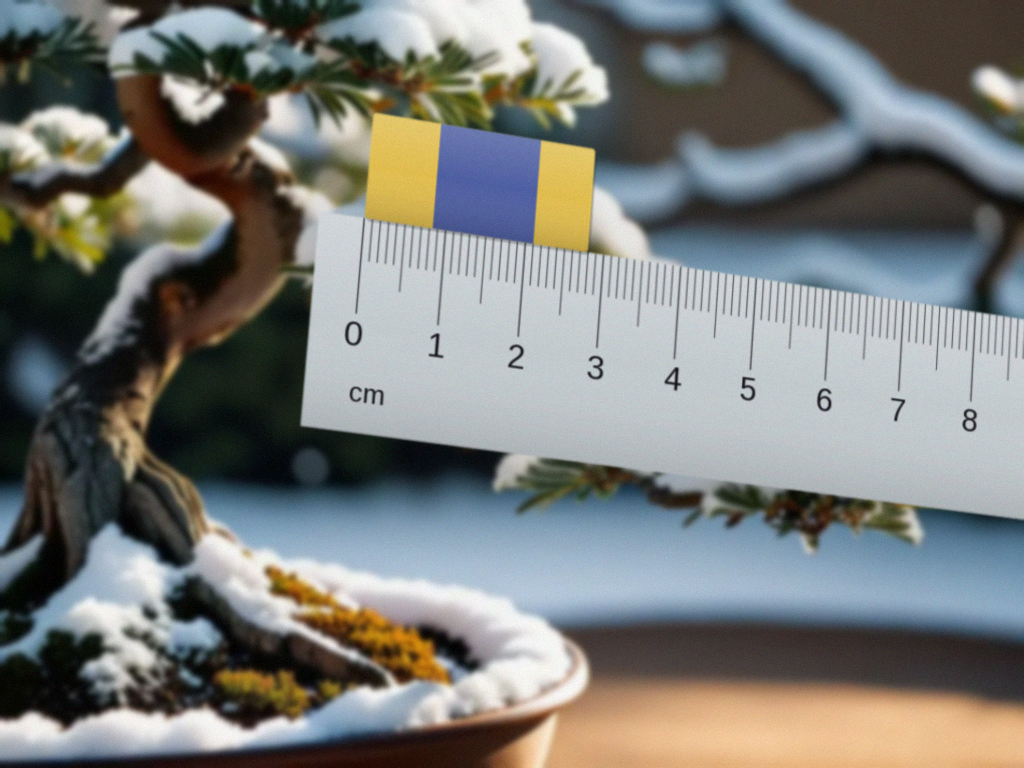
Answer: 2.8 (cm)
